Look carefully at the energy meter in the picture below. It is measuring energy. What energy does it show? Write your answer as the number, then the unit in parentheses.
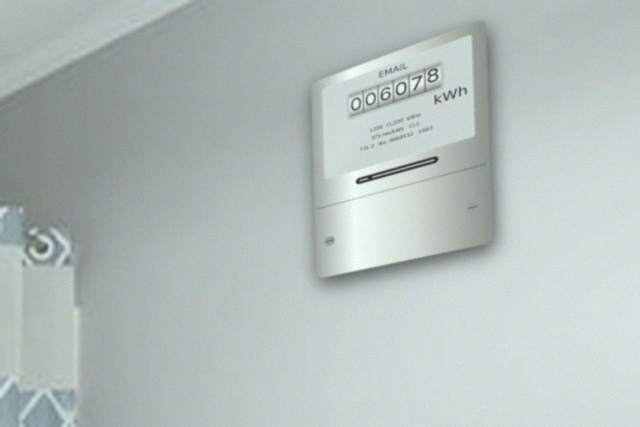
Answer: 6078 (kWh)
